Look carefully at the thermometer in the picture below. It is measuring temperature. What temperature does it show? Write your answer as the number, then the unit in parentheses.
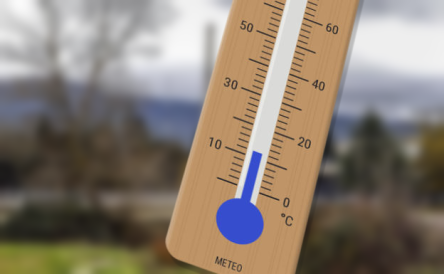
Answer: 12 (°C)
